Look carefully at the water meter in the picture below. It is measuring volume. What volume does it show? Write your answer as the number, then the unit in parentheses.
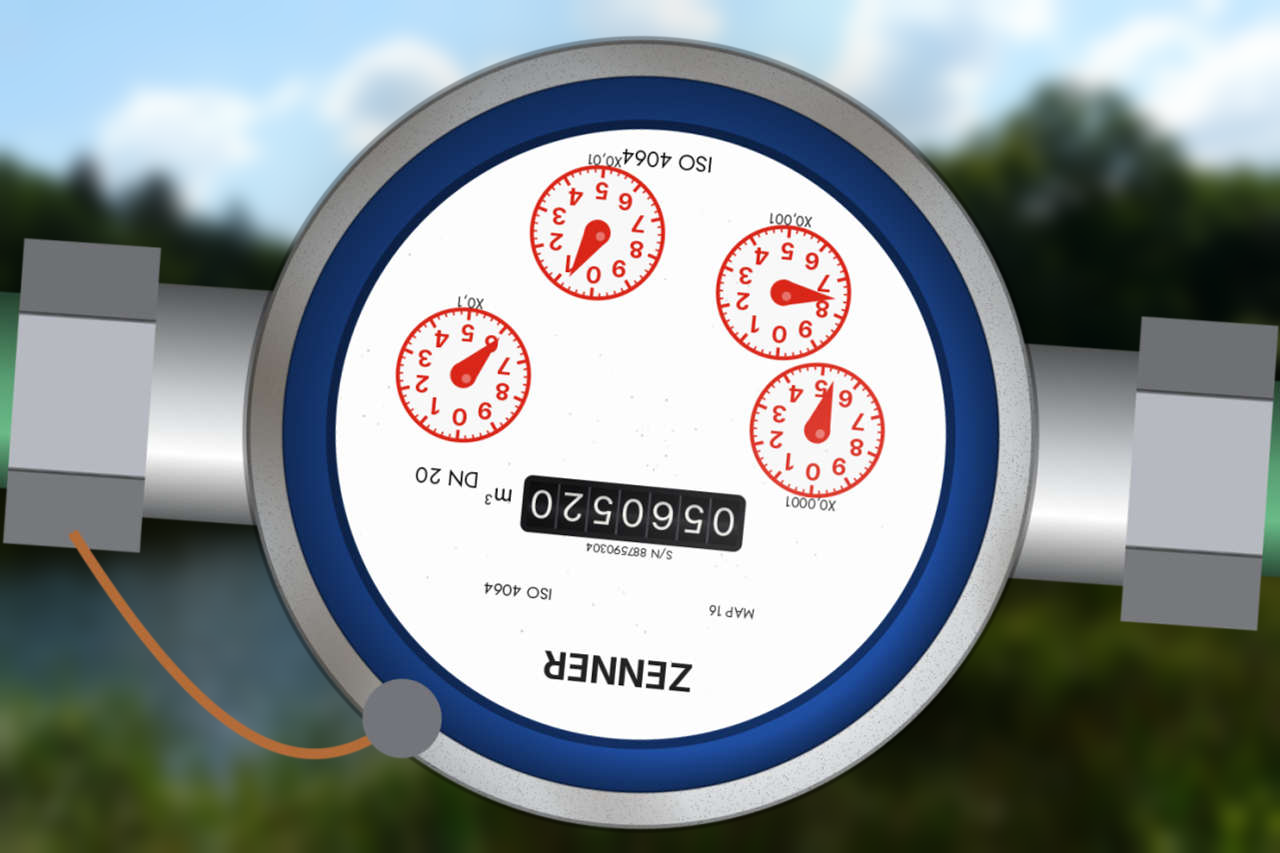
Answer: 560520.6075 (m³)
